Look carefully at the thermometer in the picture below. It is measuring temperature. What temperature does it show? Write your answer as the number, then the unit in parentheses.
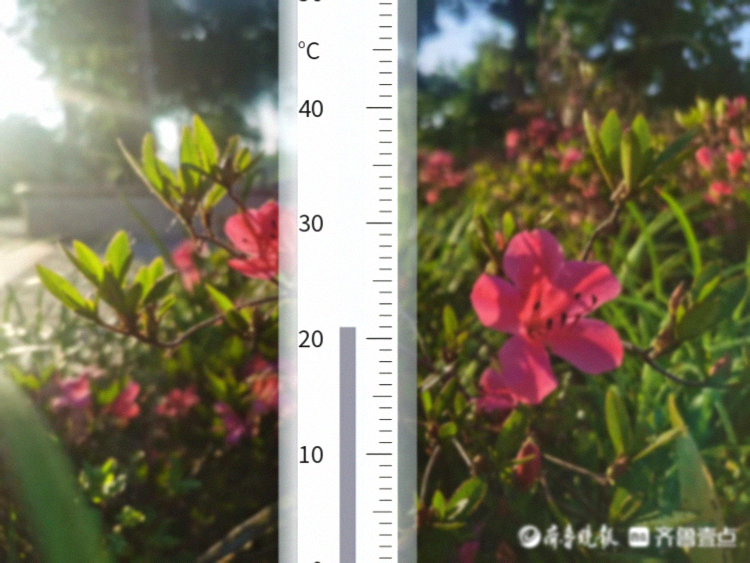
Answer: 21 (°C)
